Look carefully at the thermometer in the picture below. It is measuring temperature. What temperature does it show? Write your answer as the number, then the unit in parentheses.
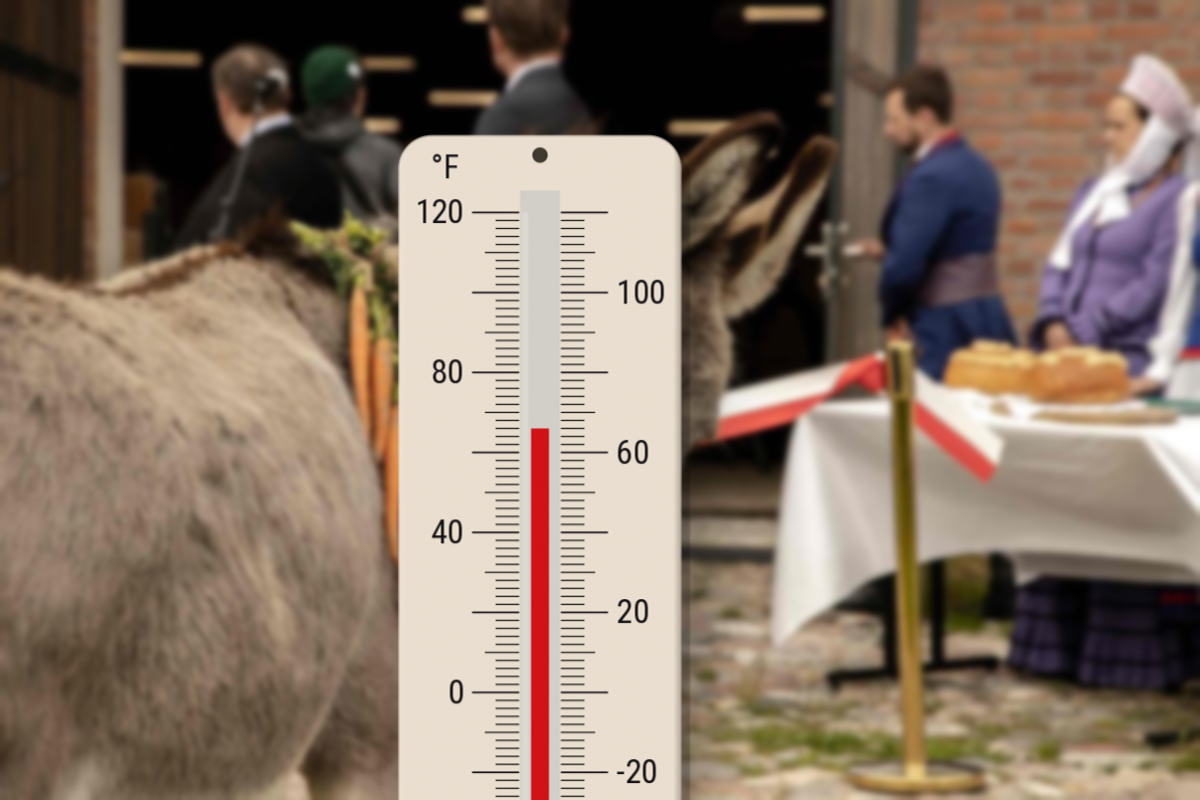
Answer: 66 (°F)
